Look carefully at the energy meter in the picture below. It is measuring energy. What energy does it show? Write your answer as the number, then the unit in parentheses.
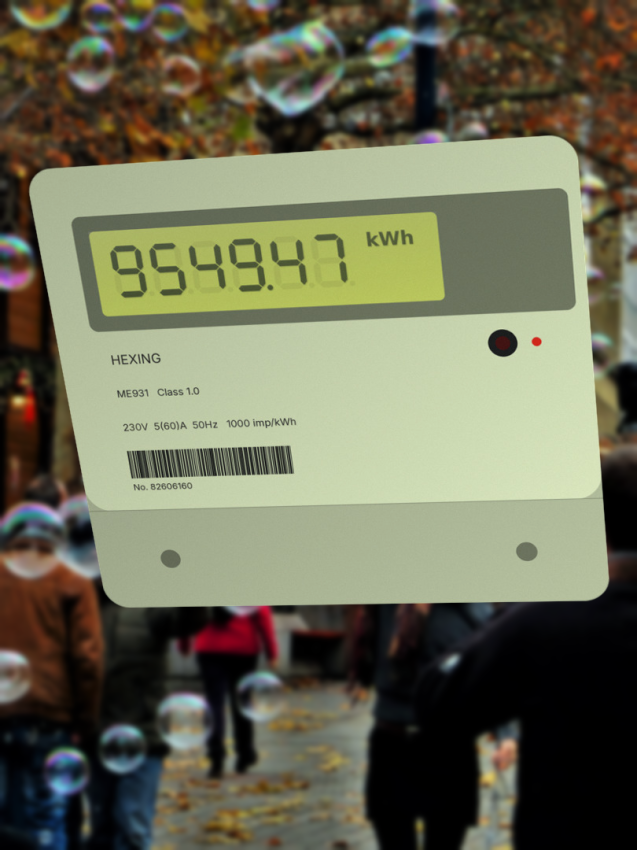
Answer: 9549.47 (kWh)
